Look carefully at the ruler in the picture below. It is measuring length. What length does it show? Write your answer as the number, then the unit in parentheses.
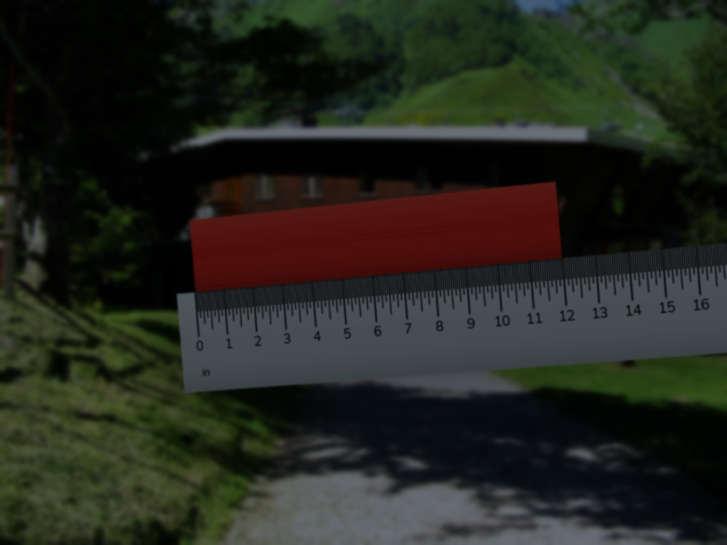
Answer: 12 (in)
